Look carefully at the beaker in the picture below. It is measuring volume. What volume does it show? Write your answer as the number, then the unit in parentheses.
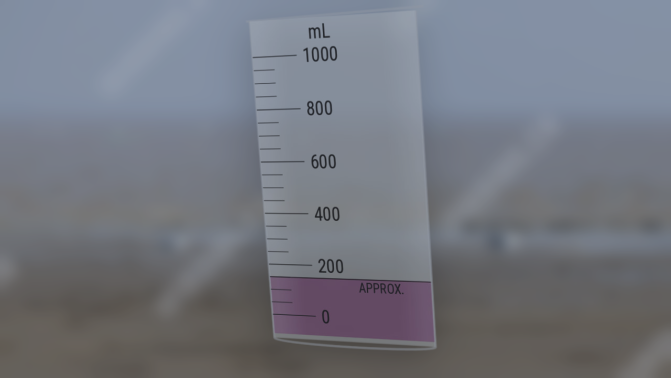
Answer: 150 (mL)
